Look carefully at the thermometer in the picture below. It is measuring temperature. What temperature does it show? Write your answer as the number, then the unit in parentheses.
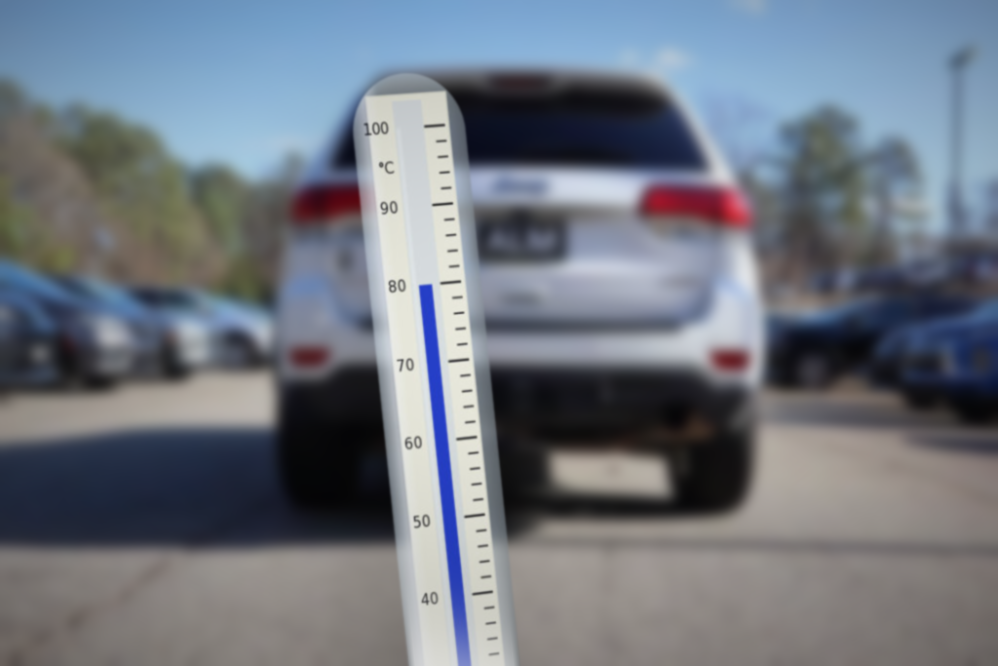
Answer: 80 (°C)
